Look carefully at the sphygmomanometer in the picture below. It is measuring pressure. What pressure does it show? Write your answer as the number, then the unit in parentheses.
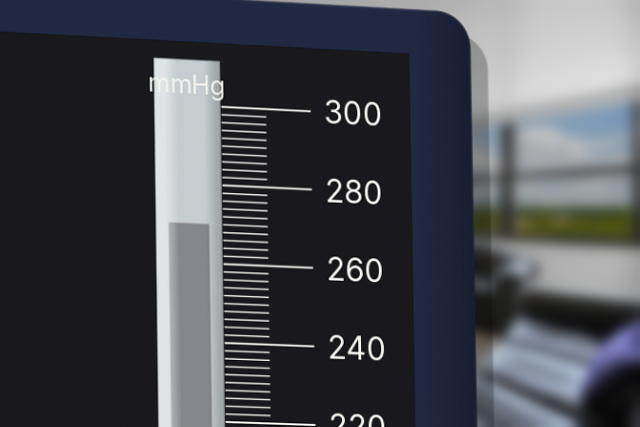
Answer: 270 (mmHg)
